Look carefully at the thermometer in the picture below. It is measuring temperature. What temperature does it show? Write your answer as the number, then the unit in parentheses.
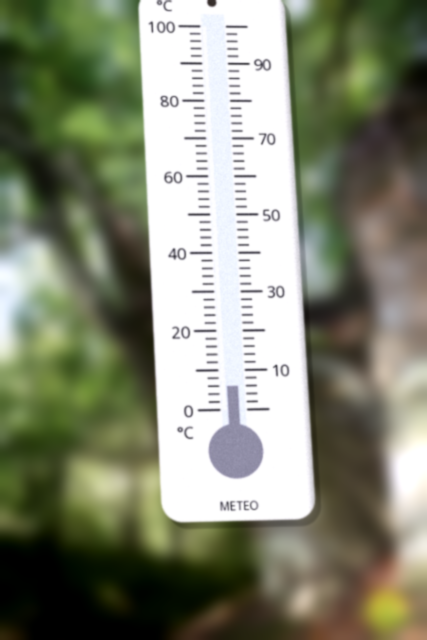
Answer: 6 (°C)
